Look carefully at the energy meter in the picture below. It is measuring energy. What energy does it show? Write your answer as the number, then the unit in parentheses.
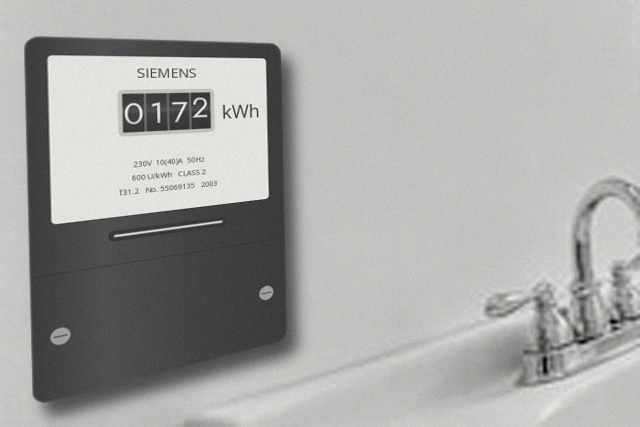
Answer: 172 (kWh)
